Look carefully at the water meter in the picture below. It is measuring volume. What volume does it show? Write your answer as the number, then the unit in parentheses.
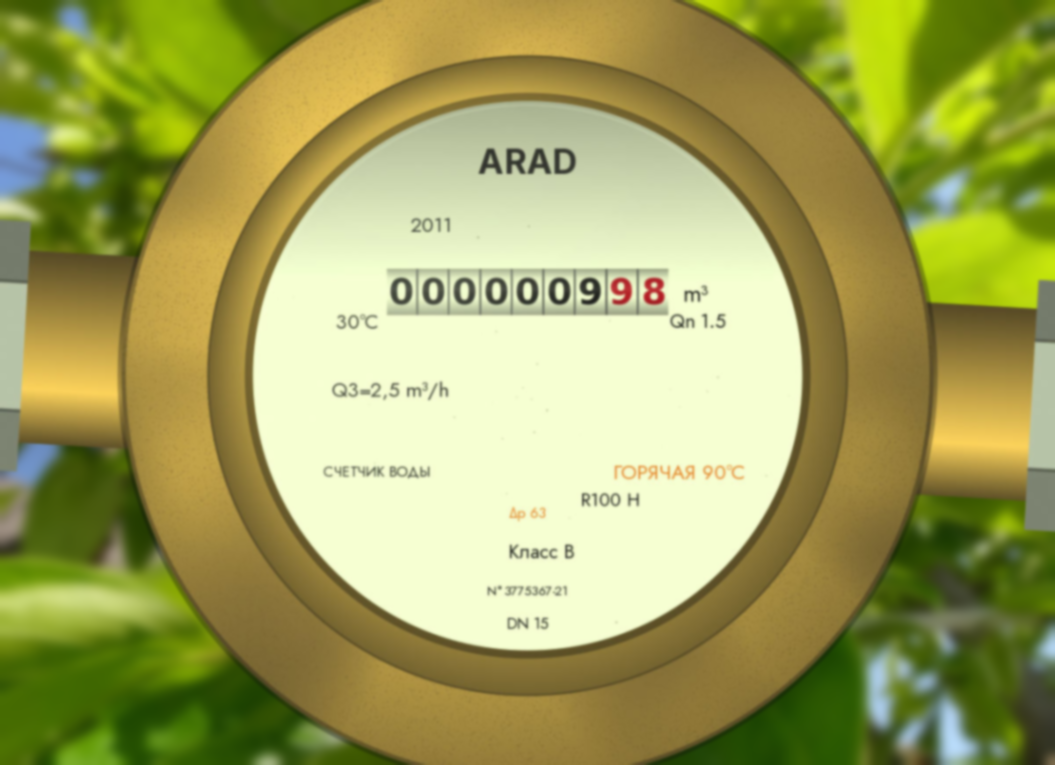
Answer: 9.98 (m³)
